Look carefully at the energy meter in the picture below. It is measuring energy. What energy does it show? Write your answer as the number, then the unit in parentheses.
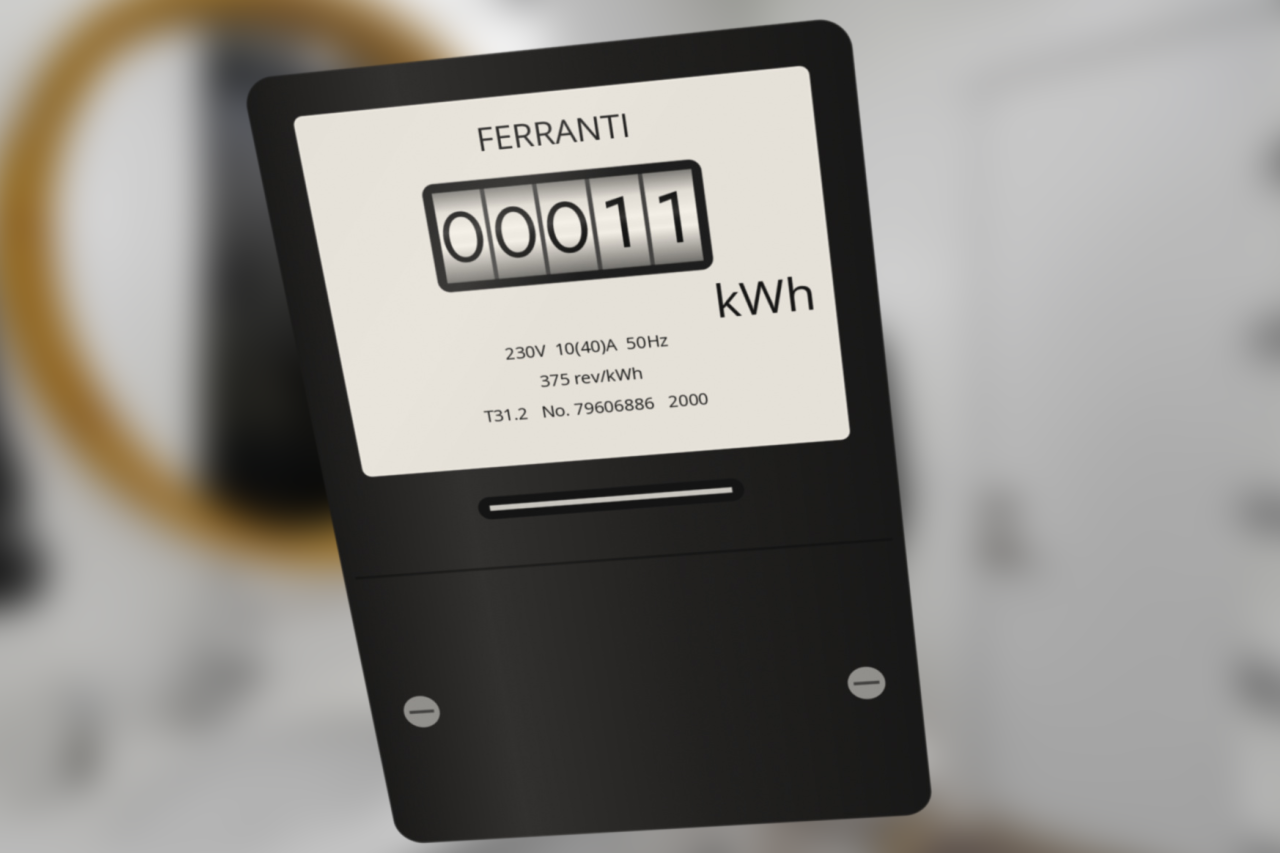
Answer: 11 (kWh)
